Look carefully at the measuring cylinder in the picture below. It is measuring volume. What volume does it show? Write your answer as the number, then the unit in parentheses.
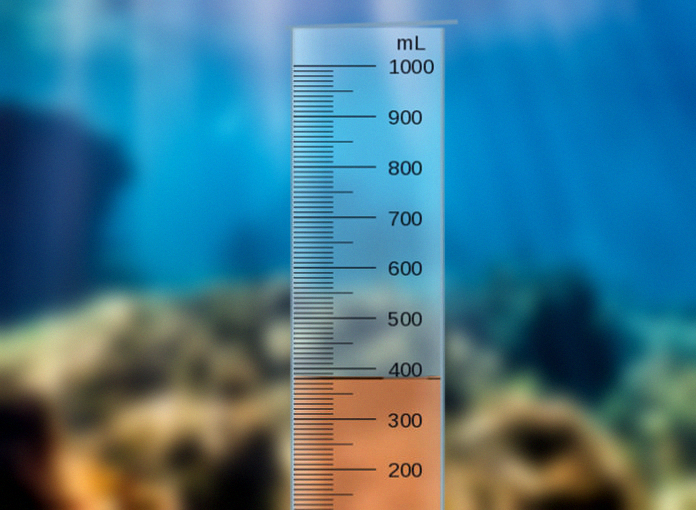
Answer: 380 (mL)
